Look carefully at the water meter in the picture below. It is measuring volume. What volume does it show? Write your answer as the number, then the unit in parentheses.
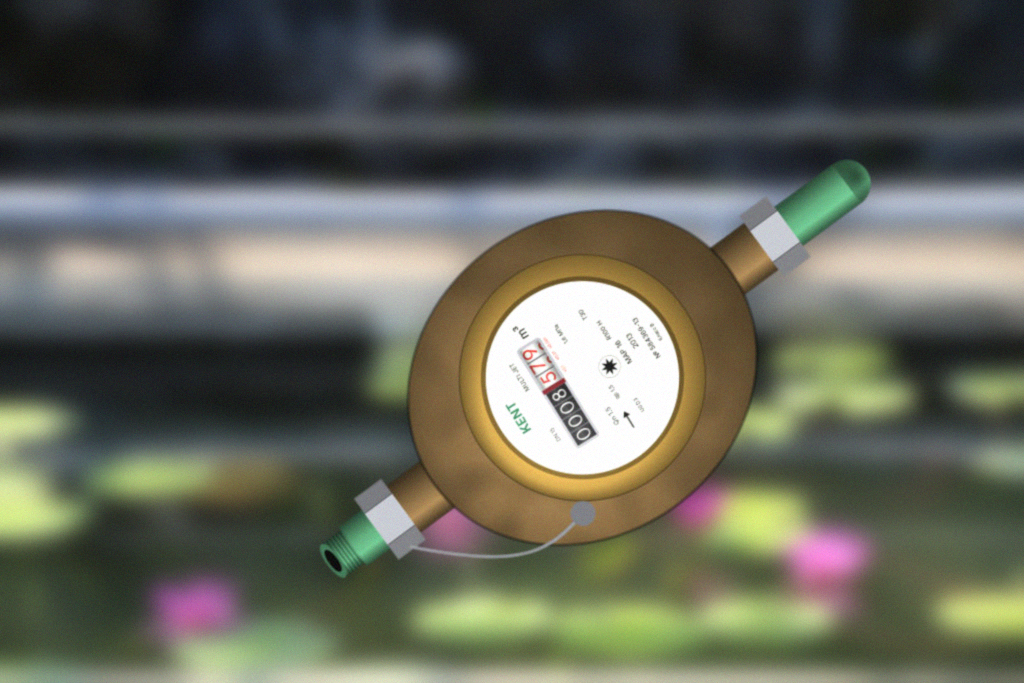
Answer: 8.579 (m³)
